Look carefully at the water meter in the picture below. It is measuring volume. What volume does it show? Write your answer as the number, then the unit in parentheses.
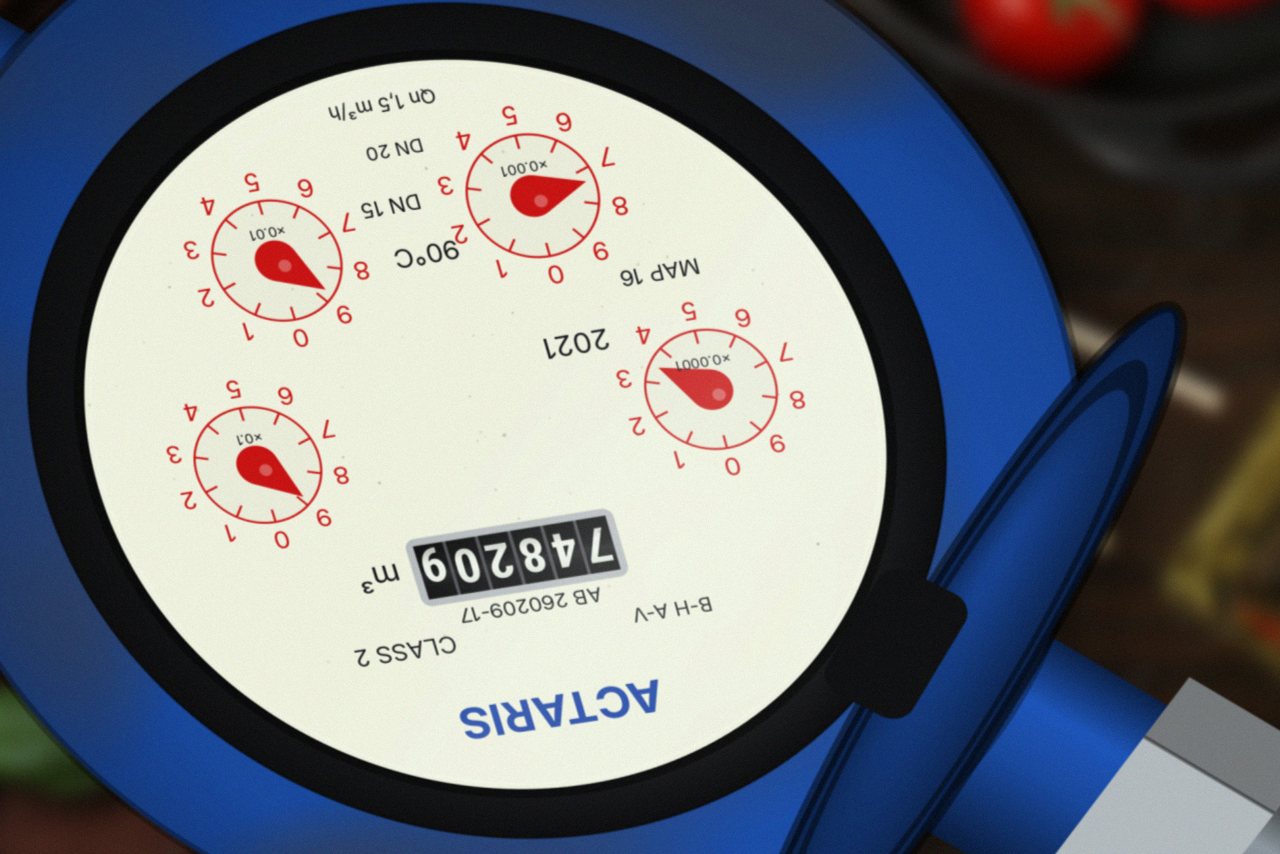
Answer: 748208.8873 (m³)
